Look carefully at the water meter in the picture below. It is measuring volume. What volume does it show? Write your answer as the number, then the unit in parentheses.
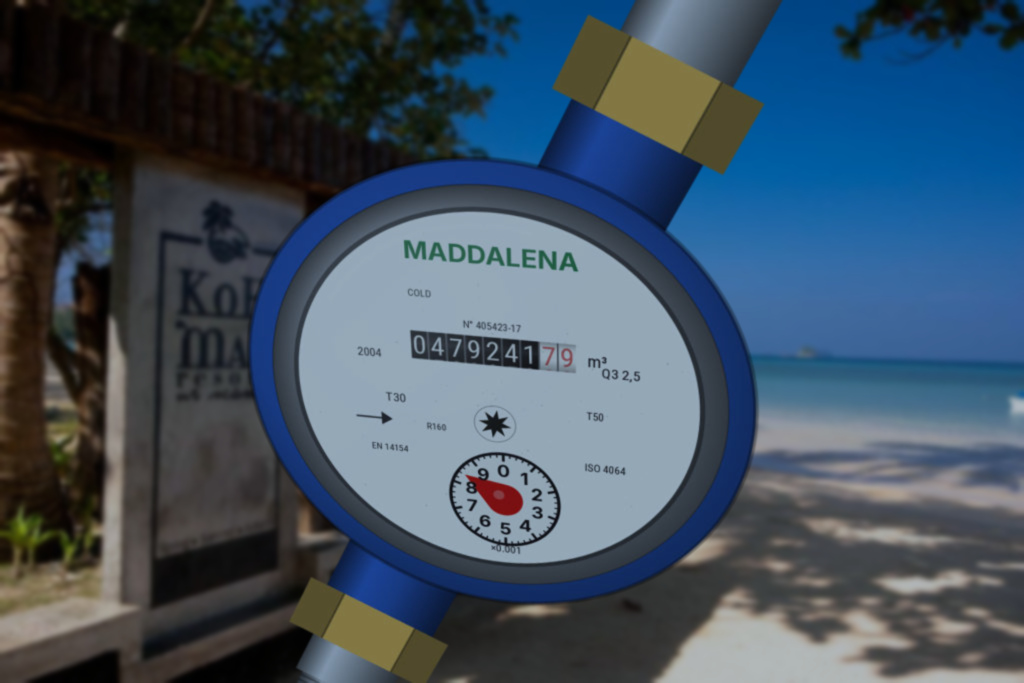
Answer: 479241.798 (m³)
